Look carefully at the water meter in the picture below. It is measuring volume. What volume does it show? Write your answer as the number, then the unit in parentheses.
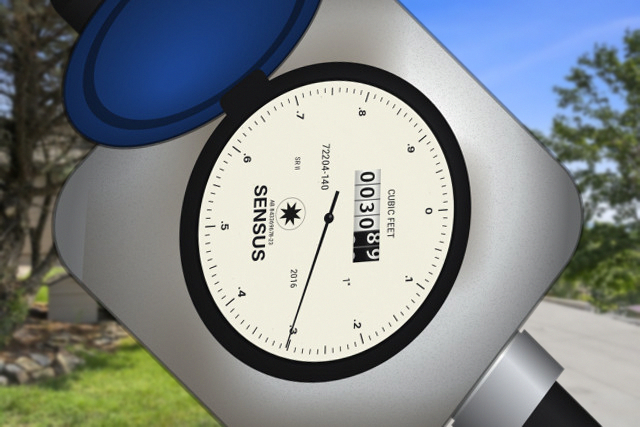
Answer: 3089.30 (ft³)
